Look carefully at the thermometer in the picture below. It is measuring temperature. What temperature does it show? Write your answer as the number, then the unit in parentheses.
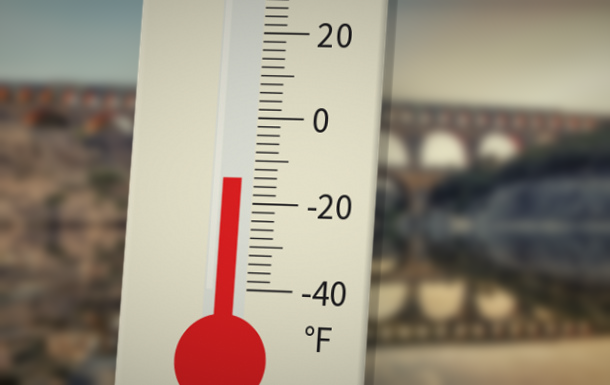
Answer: -14 (°F)
